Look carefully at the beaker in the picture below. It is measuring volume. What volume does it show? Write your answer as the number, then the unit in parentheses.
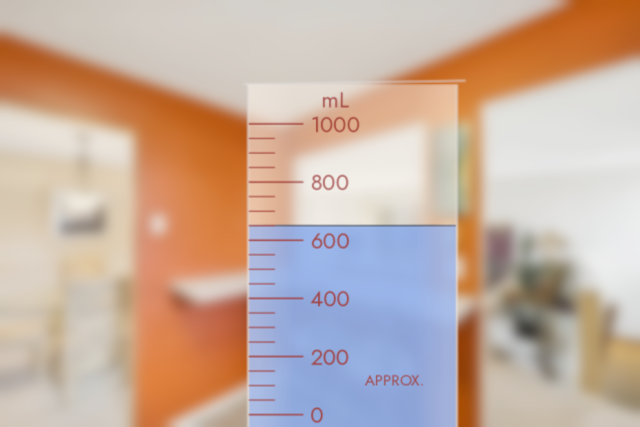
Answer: 650 (mL)
